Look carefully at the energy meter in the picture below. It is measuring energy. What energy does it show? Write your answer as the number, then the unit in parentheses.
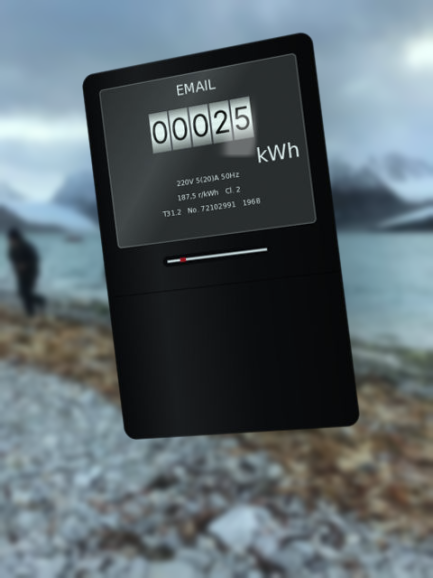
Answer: 25 (kWh)
